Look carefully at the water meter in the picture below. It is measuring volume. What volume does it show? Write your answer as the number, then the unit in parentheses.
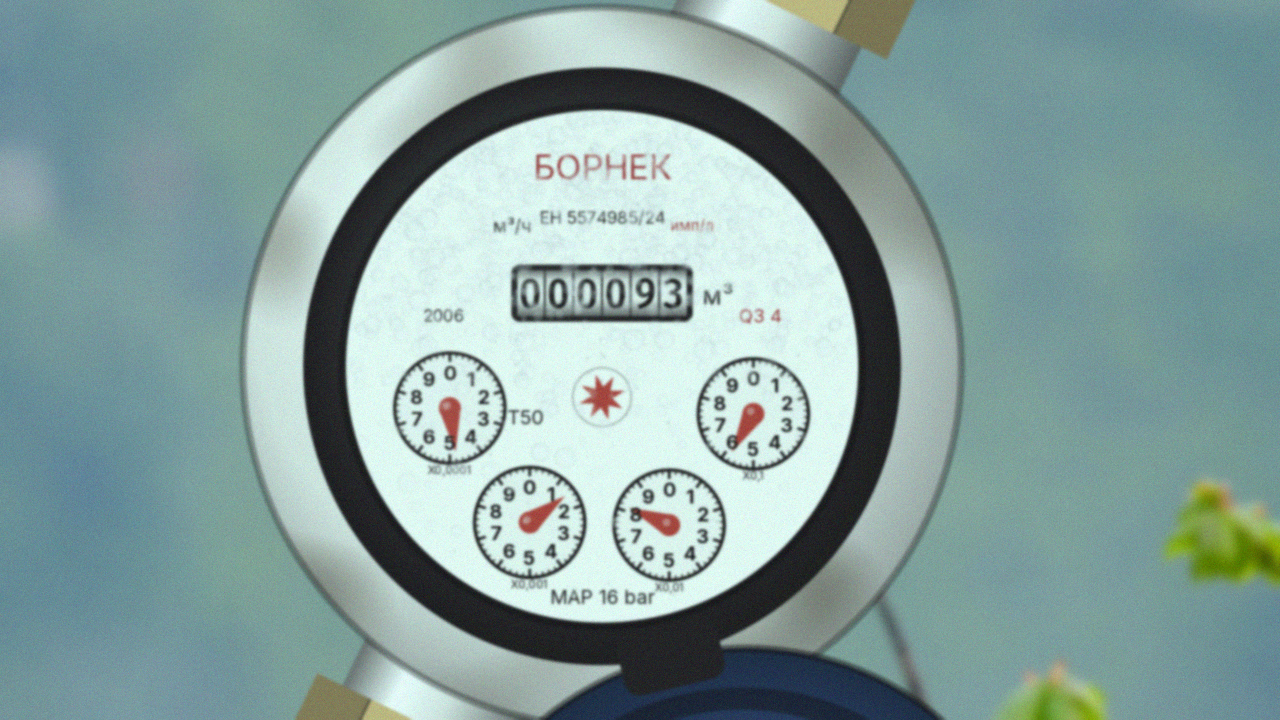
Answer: 93.5814 (m³)
